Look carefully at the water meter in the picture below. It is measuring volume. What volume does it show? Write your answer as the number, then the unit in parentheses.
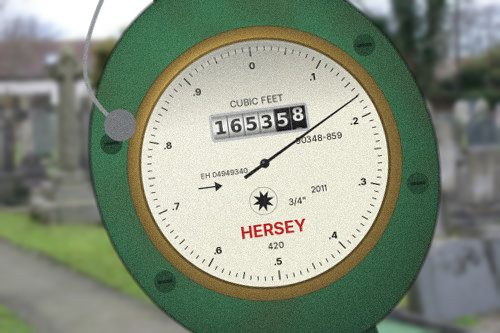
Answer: 165358.17 (ft³)
